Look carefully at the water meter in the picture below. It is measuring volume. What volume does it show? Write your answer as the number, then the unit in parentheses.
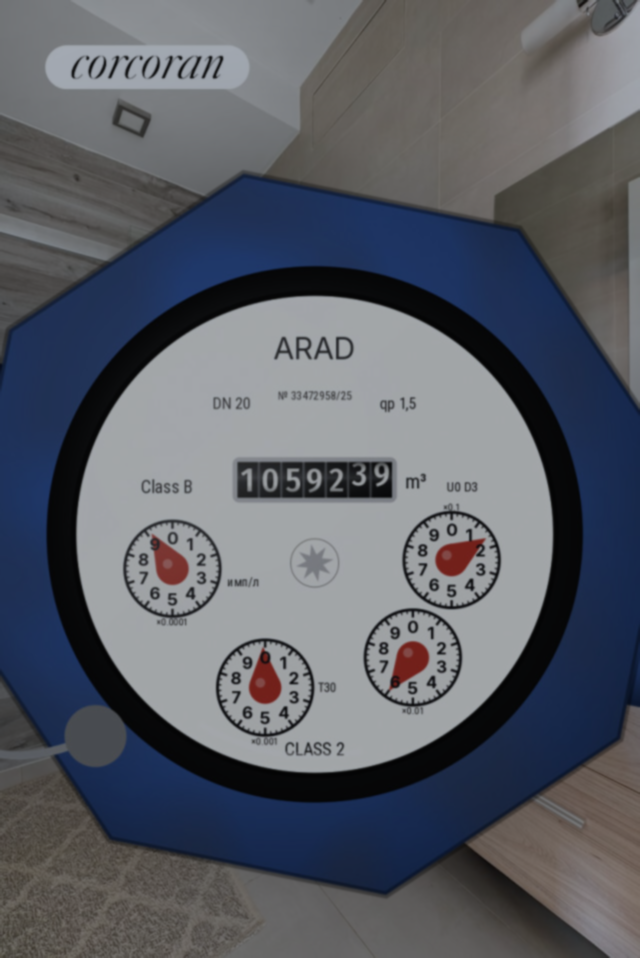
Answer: 1059239.1599 (m³)
